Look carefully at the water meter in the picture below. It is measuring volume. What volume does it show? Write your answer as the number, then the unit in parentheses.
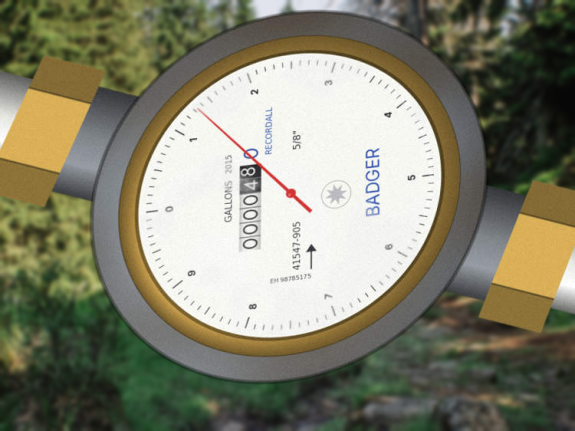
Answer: 481.3 (gal)
